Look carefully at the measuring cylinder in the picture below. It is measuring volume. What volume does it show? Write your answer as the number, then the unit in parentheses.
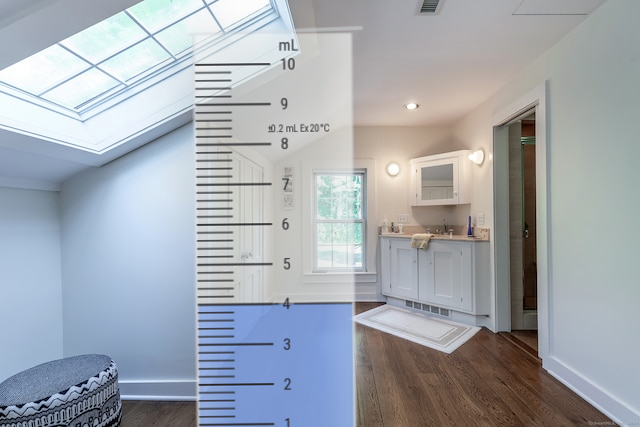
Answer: 4 (mL)
